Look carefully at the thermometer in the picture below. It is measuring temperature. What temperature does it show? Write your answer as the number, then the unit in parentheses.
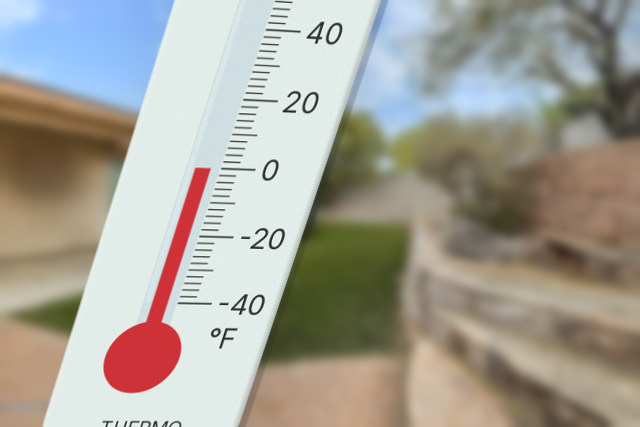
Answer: 0 (°F)
